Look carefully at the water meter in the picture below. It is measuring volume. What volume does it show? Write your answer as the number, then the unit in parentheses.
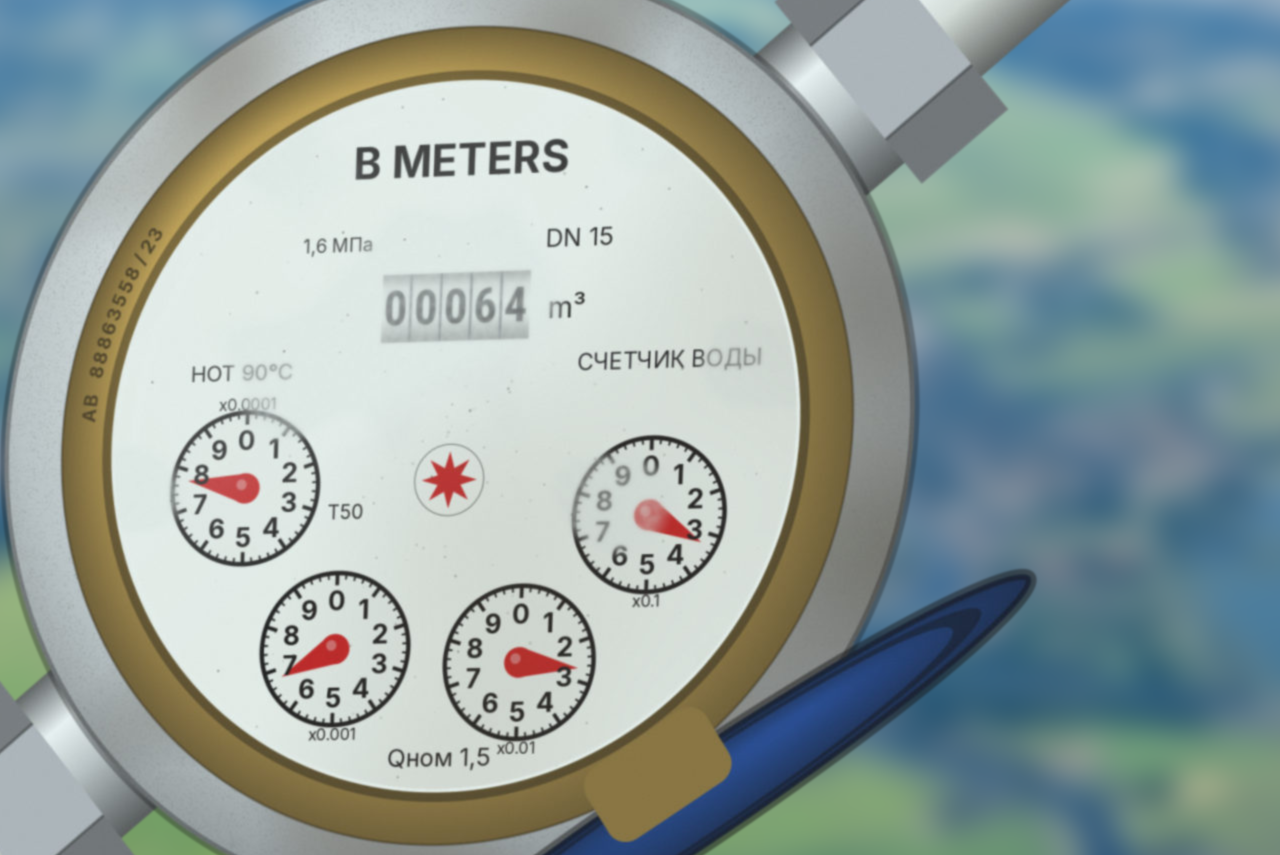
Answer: 64.3267 (m³)
